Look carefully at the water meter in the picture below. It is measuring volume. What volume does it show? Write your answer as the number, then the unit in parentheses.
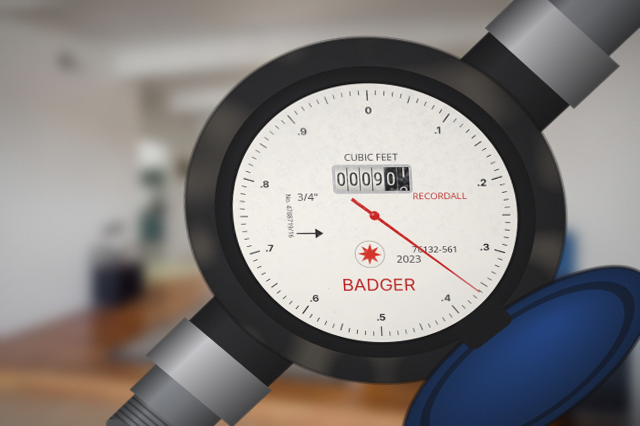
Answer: 901.36 (ft³)
